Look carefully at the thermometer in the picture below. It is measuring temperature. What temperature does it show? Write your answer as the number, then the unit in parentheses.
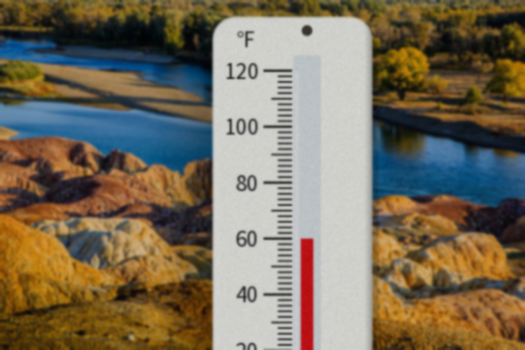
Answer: 60 (°F)
